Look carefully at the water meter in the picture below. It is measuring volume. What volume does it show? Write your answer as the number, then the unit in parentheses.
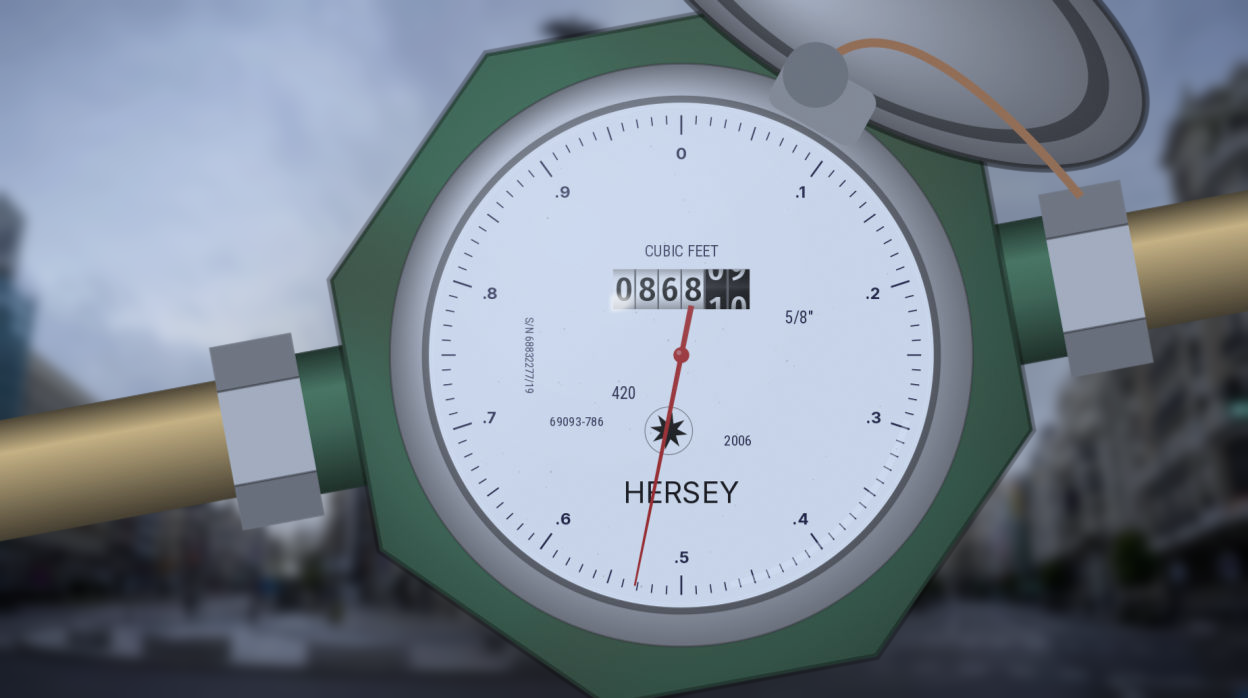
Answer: 86809.53 (ft³)
